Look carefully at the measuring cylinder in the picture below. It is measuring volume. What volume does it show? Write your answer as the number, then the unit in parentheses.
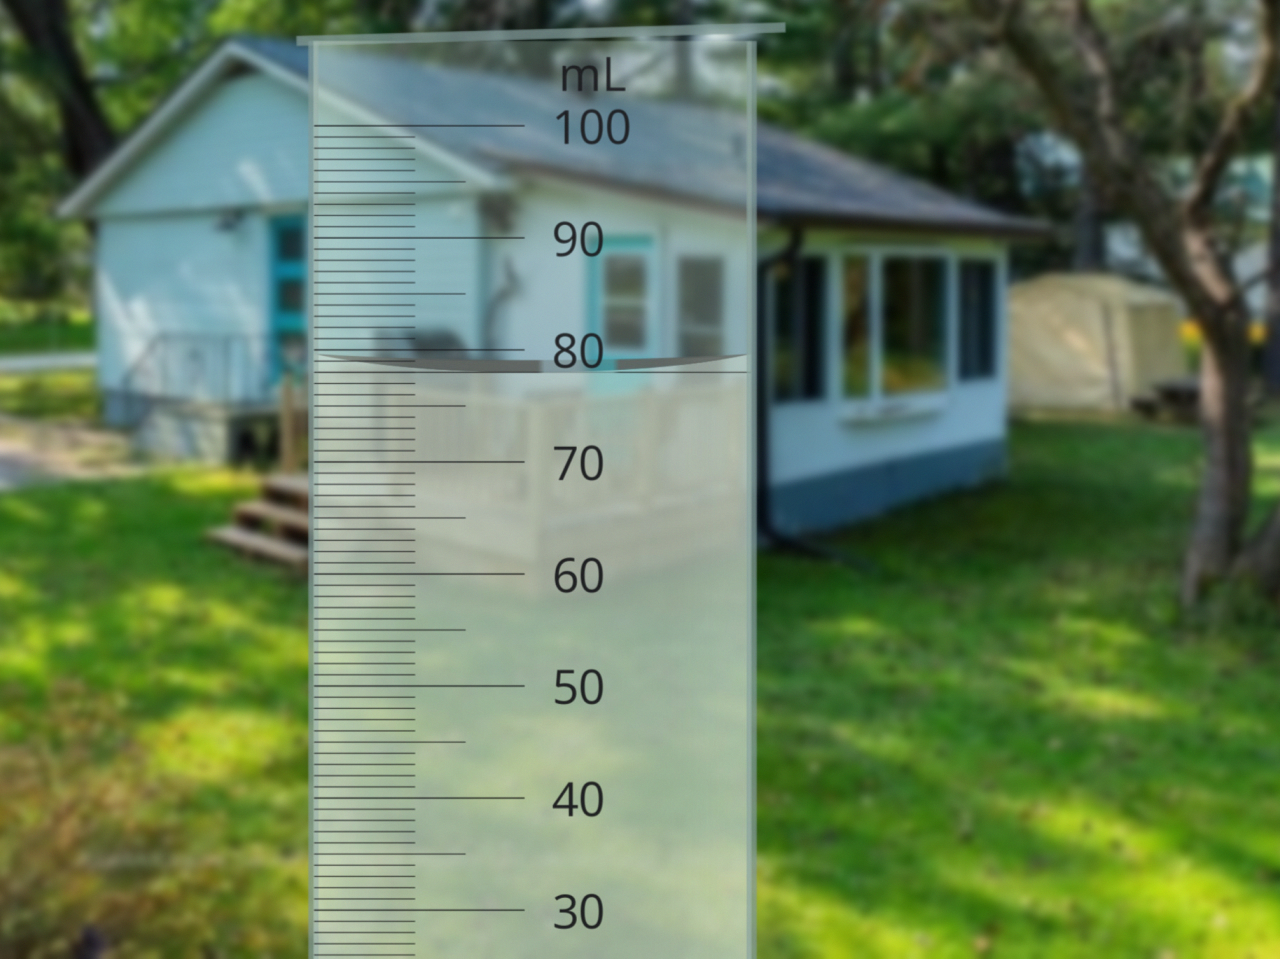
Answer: 78 (mL)
